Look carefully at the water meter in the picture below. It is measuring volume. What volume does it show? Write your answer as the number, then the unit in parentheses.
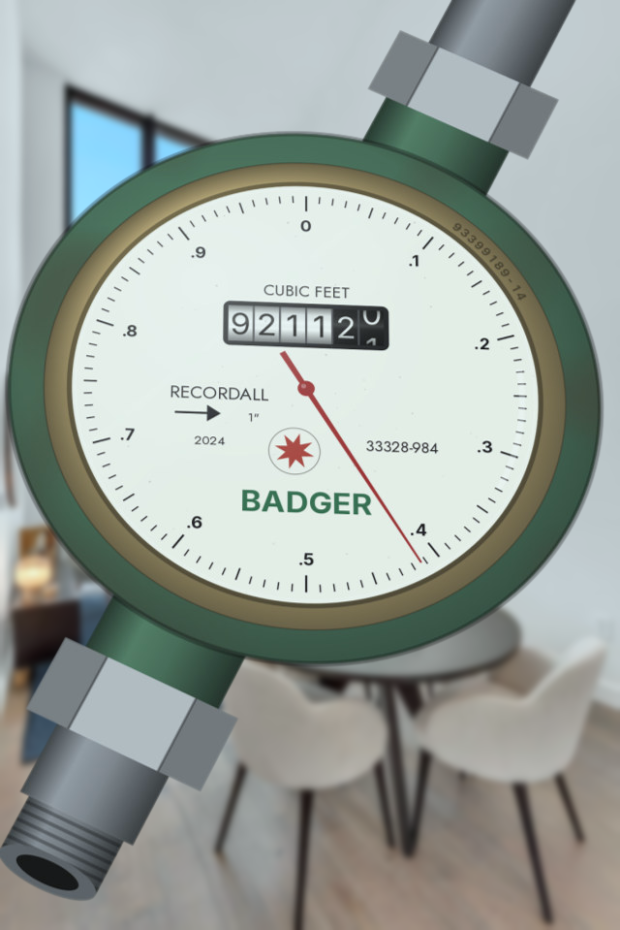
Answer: 921120.41 (ft³)
